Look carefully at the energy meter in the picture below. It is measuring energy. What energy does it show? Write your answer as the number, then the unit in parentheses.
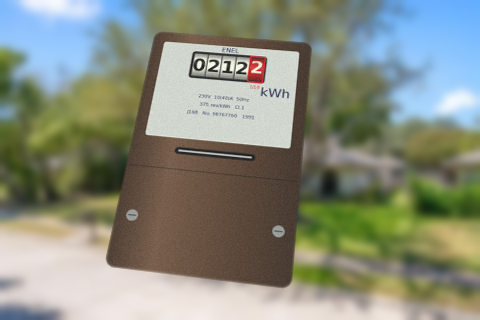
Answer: 212.2 (kWh)
